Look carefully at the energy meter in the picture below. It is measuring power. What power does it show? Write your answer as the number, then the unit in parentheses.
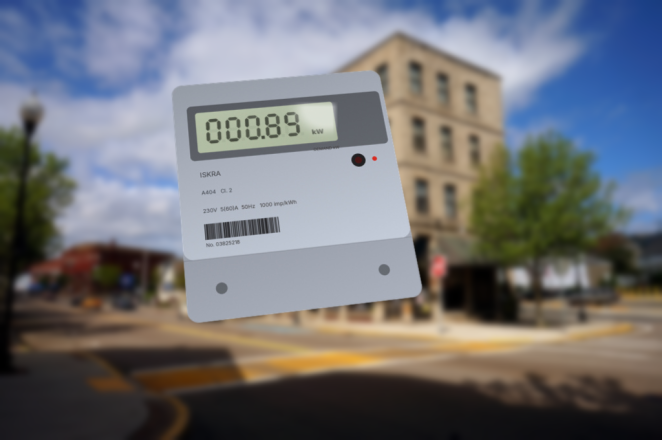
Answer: 0.89 (kW)
